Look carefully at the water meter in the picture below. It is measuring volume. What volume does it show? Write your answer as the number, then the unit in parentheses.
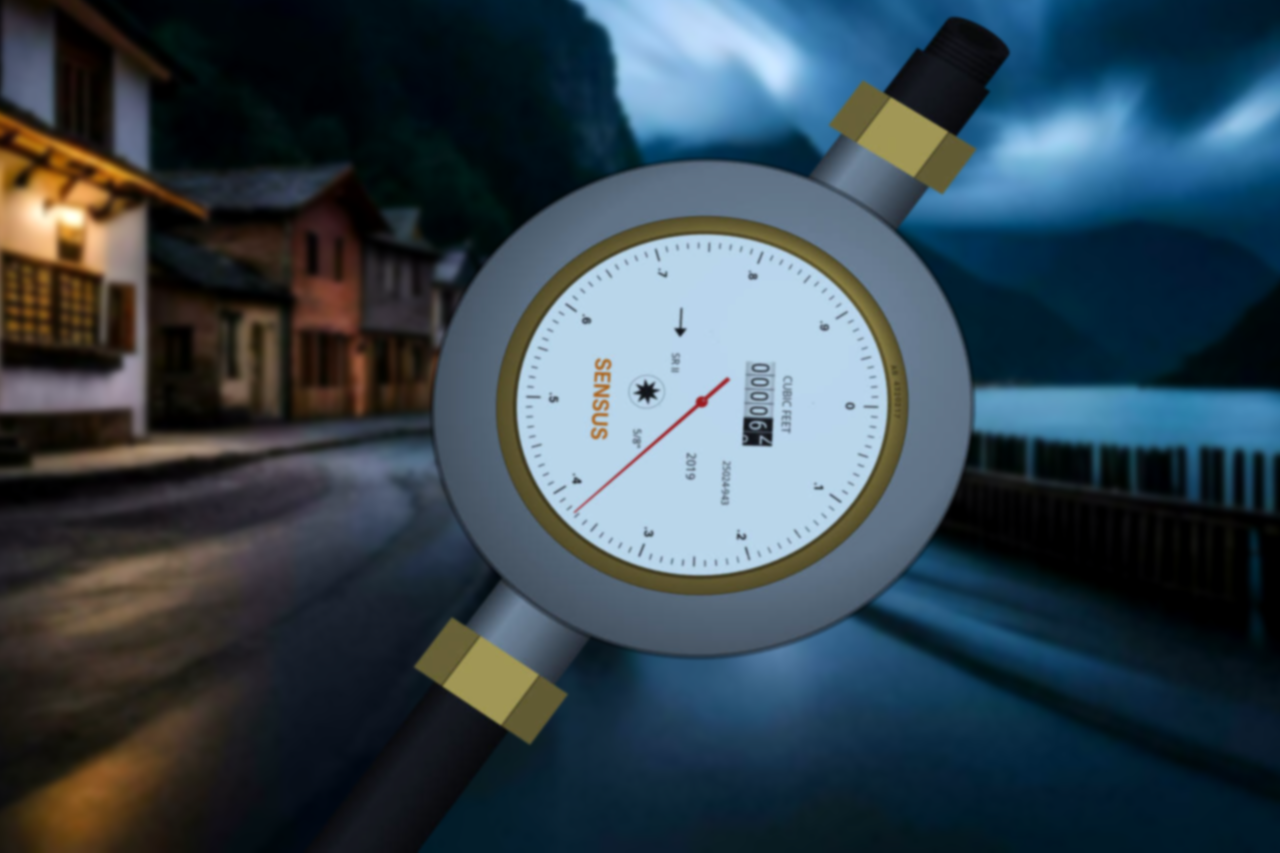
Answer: 62.37 (ft³)
